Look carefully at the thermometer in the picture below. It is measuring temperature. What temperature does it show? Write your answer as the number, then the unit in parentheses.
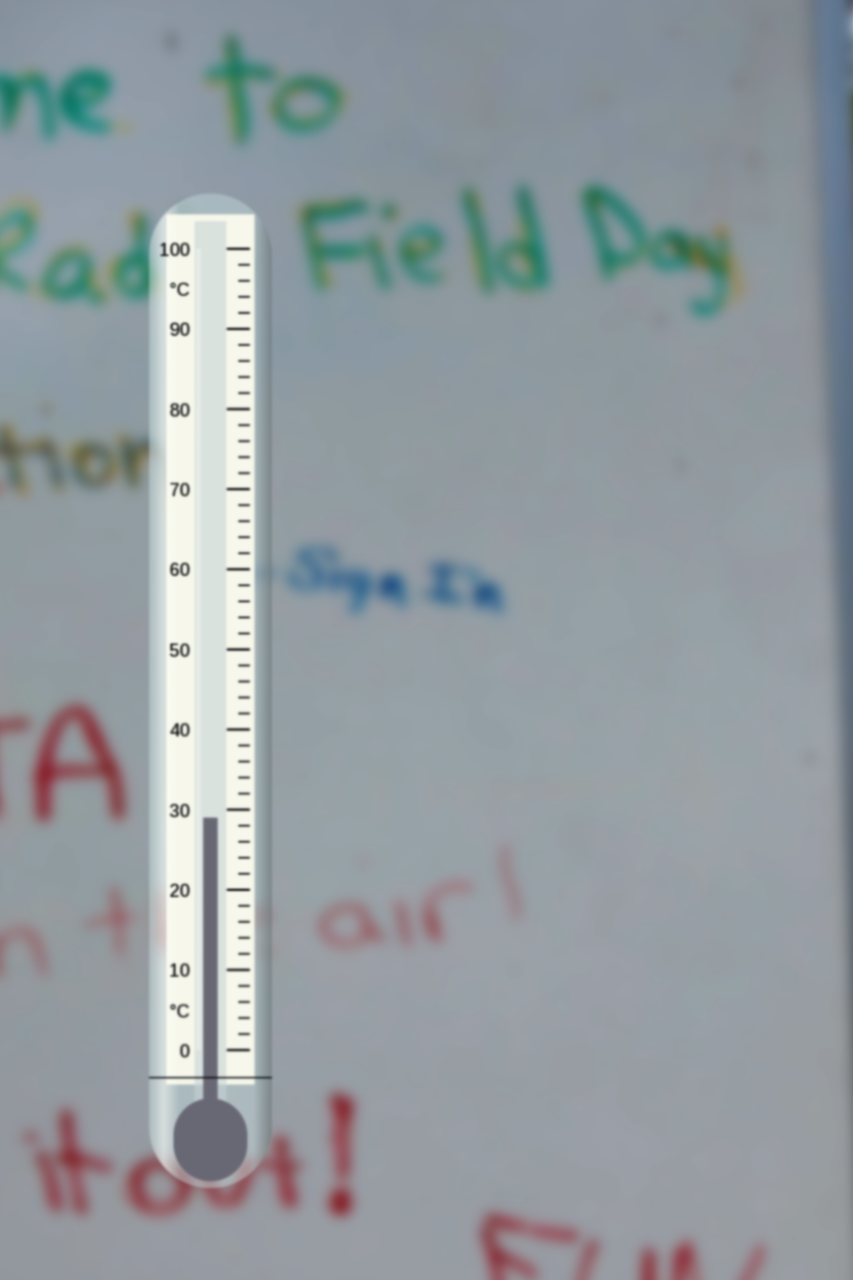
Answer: 29 (°C)
